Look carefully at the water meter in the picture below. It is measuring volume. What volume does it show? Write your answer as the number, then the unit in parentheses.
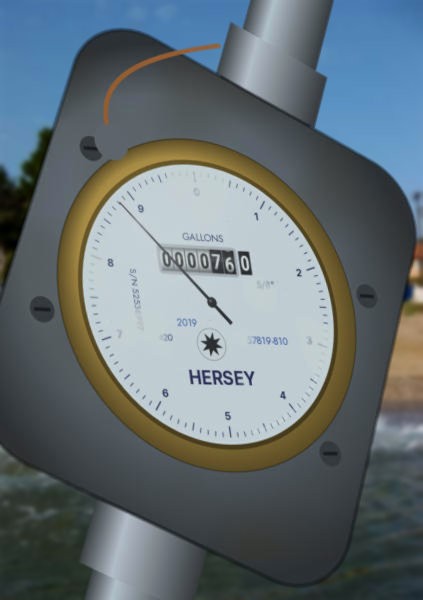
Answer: 758.8 (gal)
